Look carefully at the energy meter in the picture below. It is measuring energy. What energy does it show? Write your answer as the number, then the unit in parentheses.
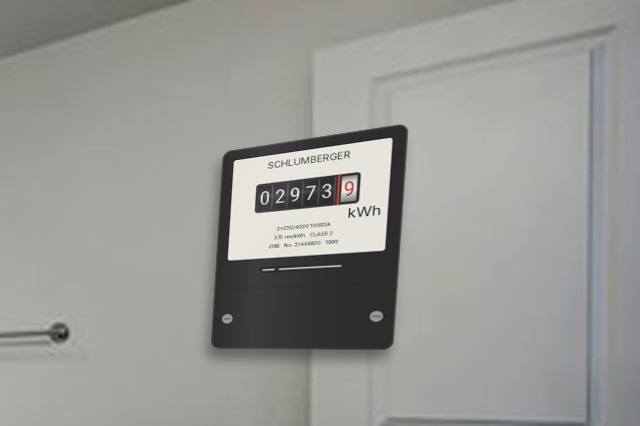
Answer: 2973.9 (kWh)
